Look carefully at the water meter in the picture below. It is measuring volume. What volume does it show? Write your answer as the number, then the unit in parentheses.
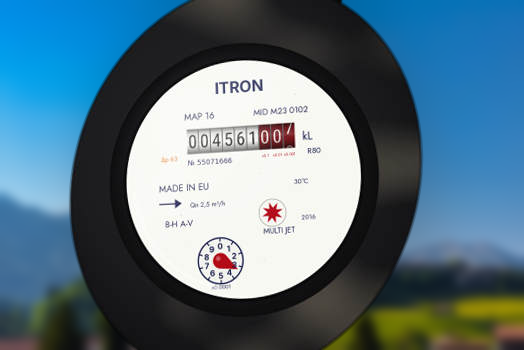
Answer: 4561.0073 (kL)
